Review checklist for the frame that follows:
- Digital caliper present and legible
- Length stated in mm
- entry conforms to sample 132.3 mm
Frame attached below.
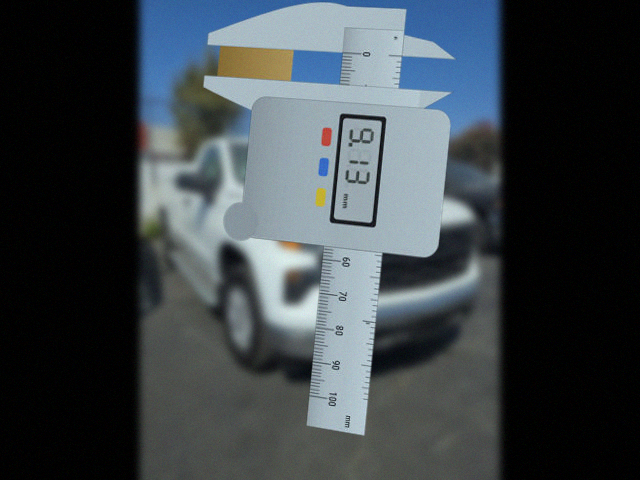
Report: 9.13 mm
